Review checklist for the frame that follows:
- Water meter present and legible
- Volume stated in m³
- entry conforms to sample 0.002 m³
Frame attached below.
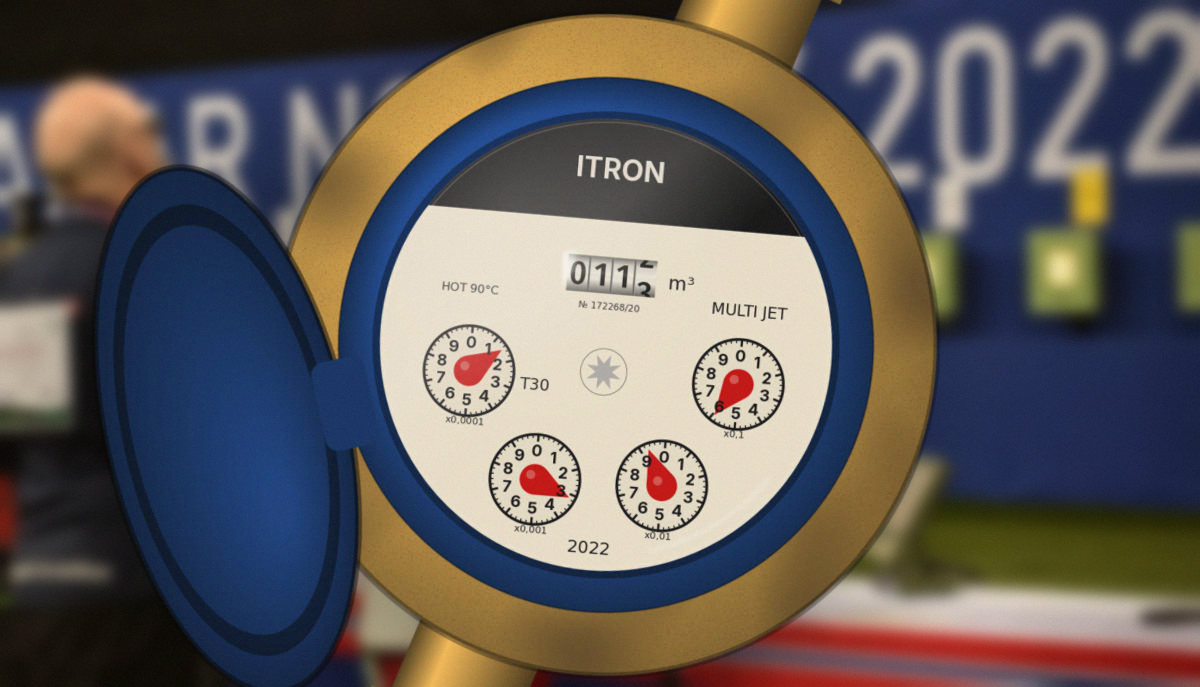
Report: 112.5931 m³
